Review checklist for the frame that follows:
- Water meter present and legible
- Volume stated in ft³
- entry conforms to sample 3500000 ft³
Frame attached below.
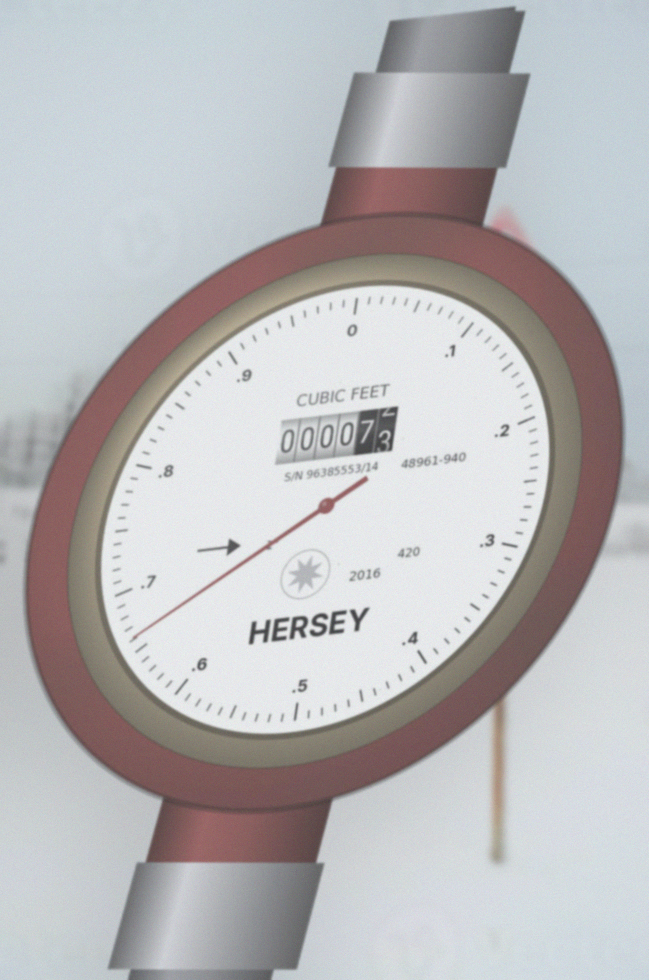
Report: 72.66 ft³
